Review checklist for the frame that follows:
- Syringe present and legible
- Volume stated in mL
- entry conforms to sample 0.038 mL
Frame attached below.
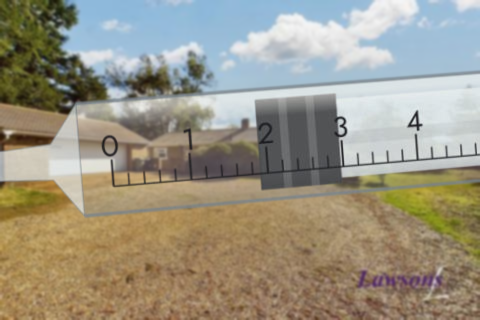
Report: 1.9 mL
